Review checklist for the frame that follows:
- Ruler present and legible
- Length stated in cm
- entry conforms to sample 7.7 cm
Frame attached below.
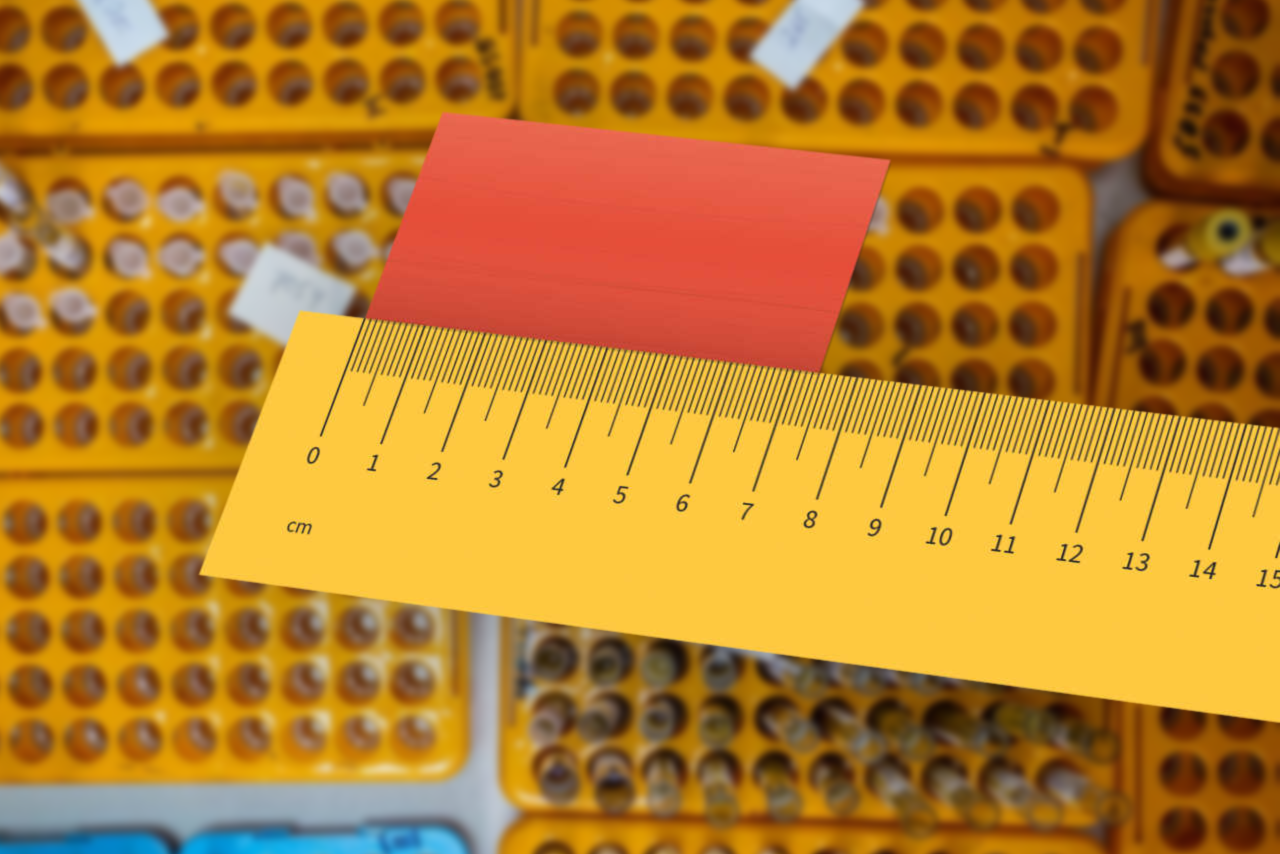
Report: 7.4 cm
